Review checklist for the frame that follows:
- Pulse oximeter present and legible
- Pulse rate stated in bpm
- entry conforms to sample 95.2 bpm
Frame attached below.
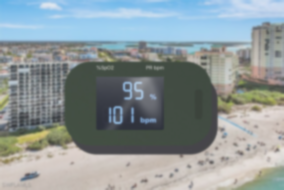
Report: 101 bpm
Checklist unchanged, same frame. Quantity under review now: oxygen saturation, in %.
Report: 95 %
